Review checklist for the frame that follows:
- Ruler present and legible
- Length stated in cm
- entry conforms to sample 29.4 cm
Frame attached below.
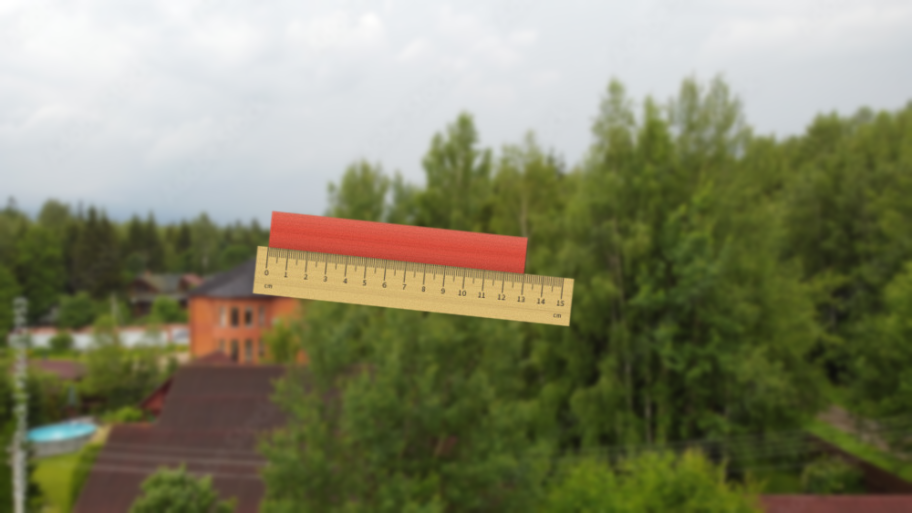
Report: 13 cm
